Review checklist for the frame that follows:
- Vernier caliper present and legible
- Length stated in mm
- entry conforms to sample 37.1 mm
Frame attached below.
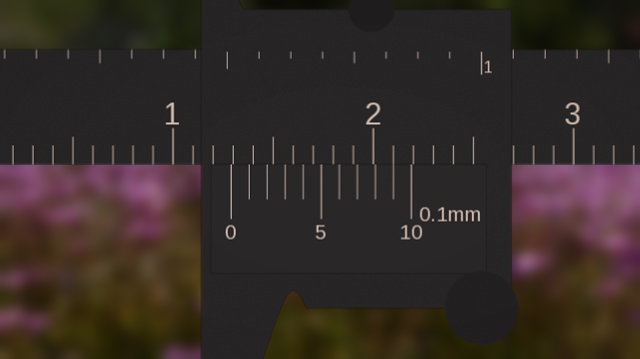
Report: 12.9 mm
